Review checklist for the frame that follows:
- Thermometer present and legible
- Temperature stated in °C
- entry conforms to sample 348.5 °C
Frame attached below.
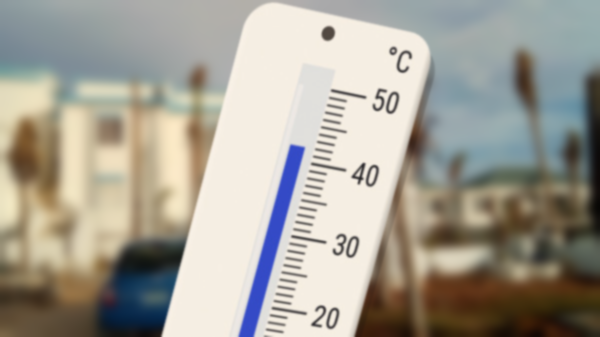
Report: 42 °C
